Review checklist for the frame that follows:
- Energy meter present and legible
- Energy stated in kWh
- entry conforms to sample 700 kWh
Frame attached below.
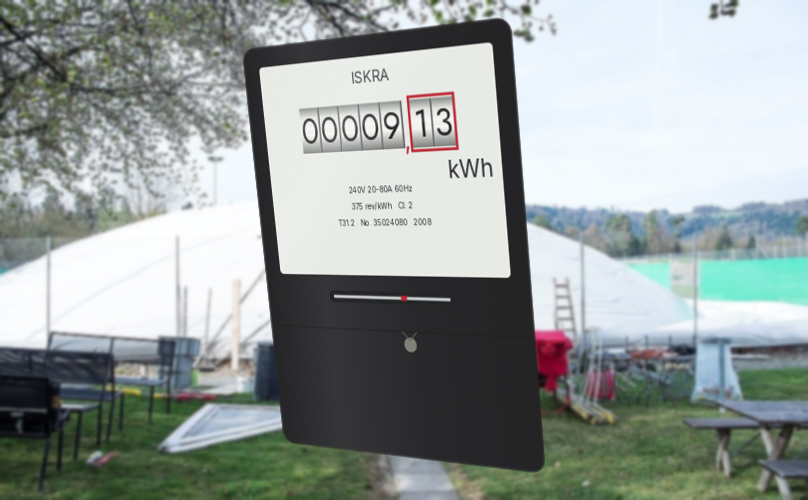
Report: 9.13 kWh
